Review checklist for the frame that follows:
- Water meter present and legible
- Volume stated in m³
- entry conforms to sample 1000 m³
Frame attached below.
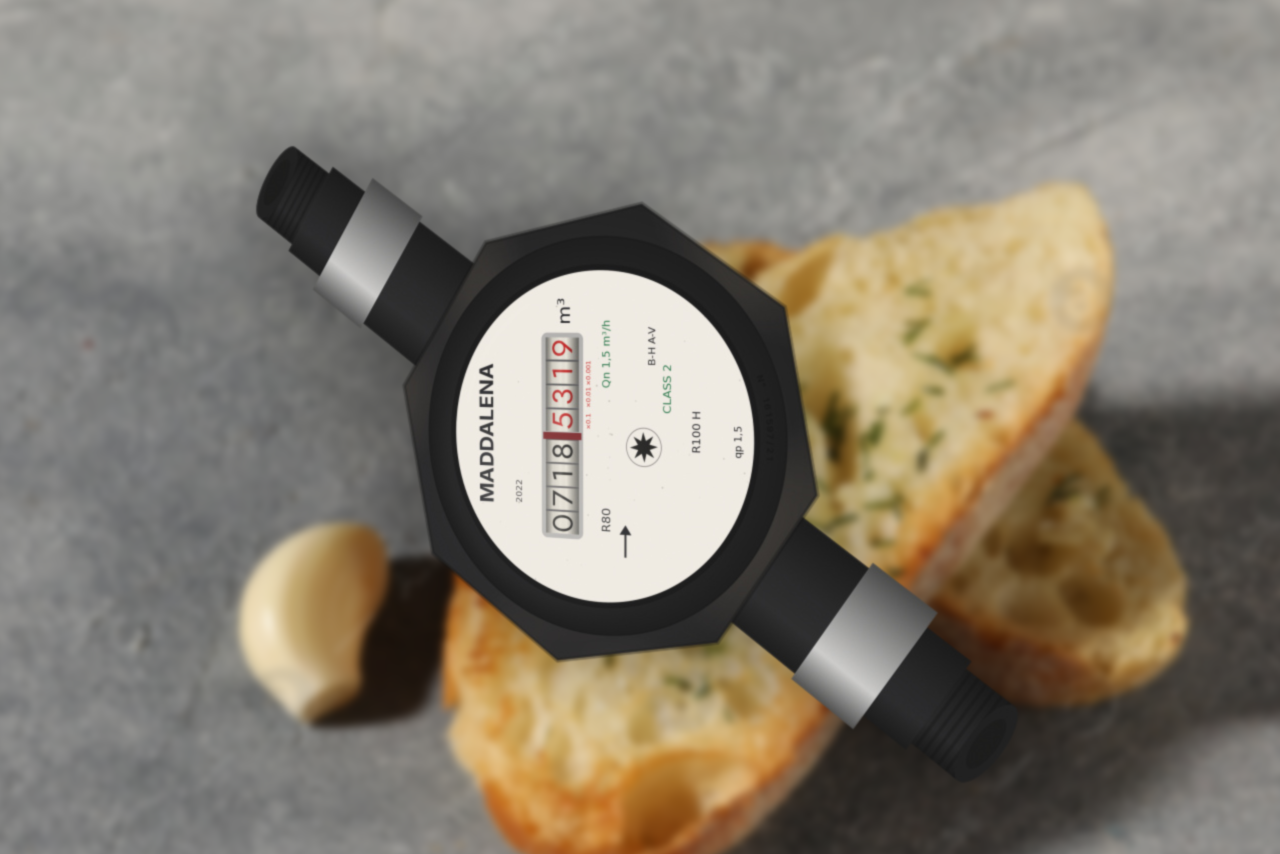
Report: 718.5319 m³
